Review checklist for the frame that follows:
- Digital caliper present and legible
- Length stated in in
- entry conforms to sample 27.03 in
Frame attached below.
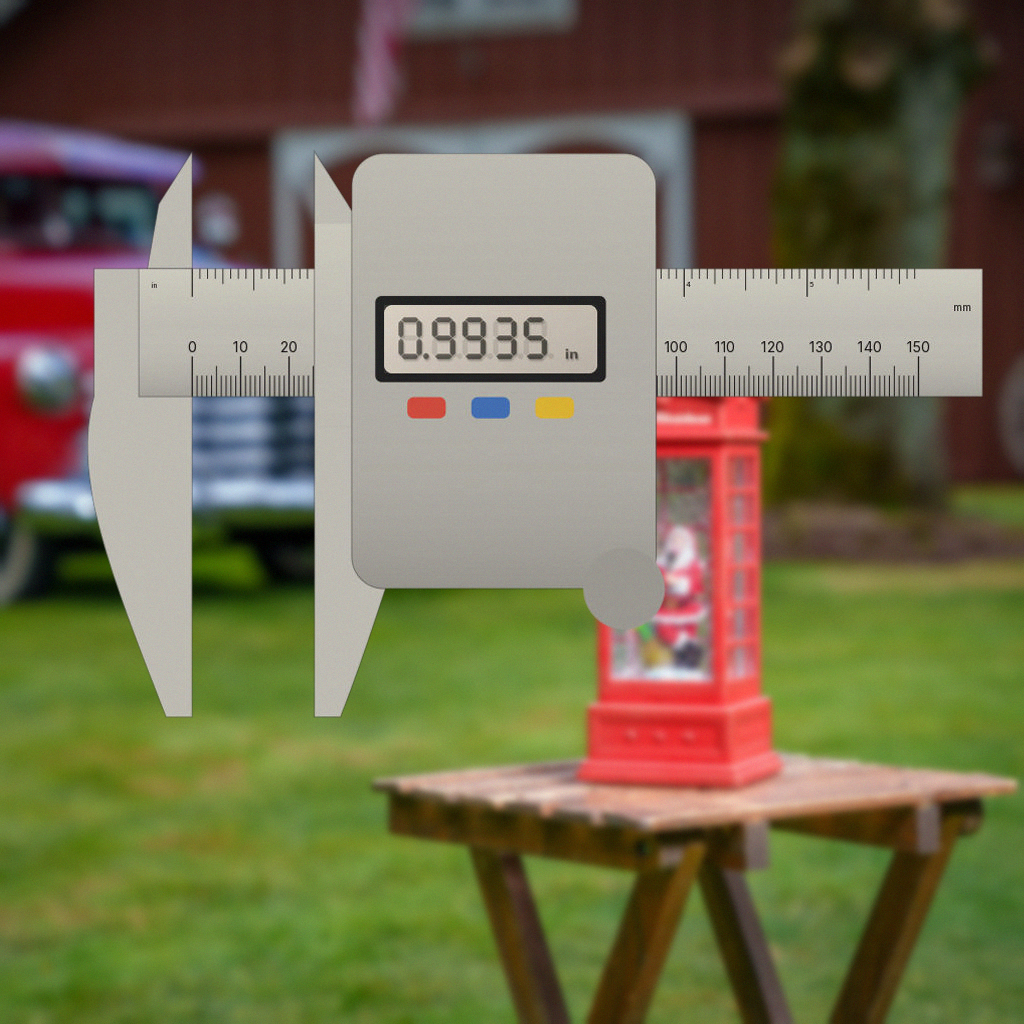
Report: 0.9935 in
